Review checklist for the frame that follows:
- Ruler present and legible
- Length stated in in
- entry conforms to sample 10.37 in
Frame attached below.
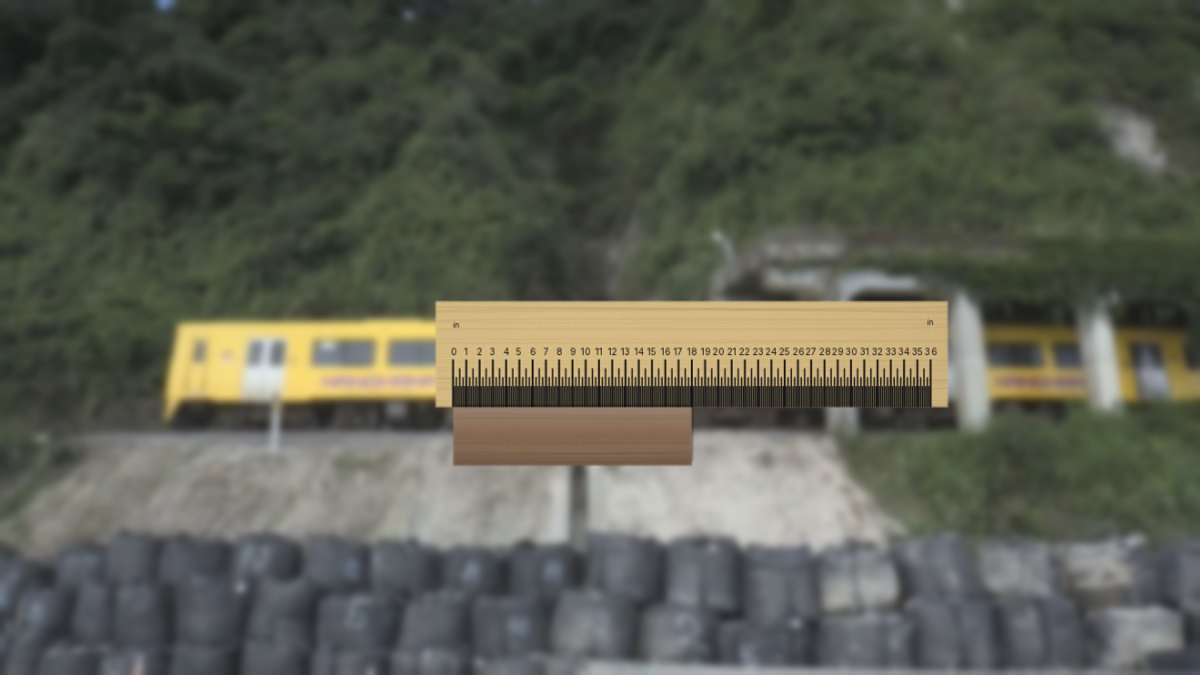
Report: 18 in
